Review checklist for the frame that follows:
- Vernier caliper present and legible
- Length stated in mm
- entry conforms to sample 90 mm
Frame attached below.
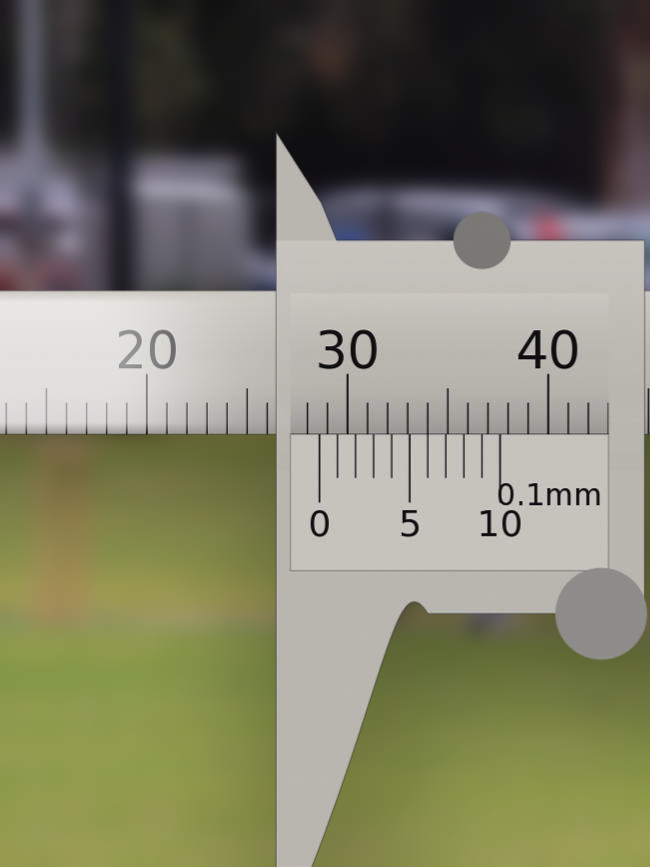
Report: 28.6 mm
